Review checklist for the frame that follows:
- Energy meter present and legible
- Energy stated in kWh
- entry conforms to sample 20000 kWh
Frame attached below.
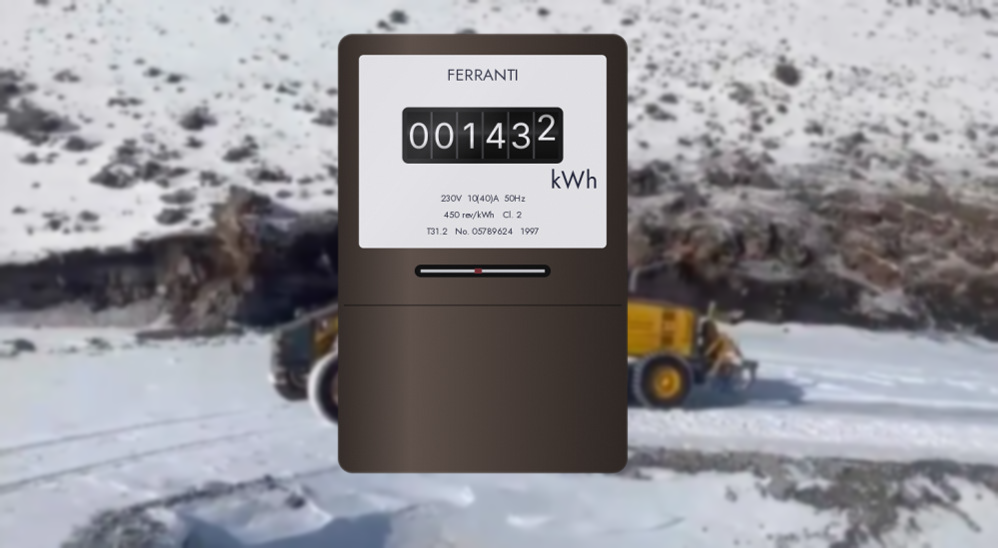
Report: 1432 kWh
